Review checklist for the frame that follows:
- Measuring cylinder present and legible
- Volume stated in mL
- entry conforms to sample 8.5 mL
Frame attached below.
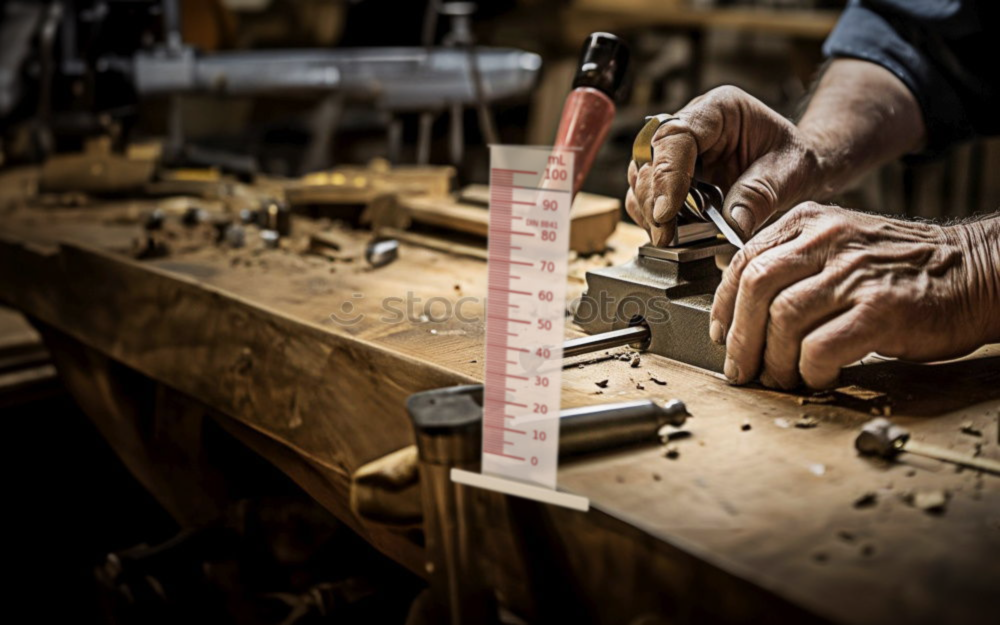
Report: 95 mL
